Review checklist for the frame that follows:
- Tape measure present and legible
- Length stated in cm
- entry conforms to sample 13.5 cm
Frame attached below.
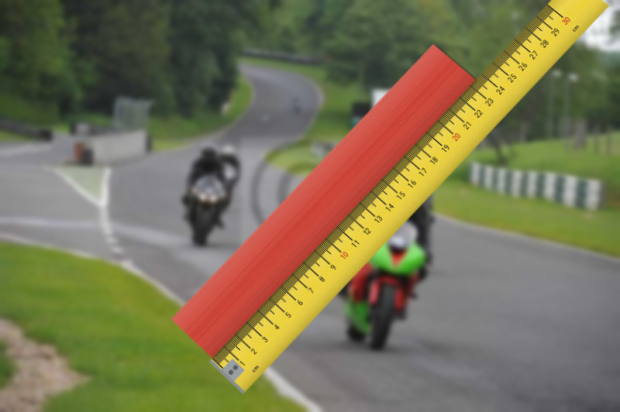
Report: 23.5 cm
